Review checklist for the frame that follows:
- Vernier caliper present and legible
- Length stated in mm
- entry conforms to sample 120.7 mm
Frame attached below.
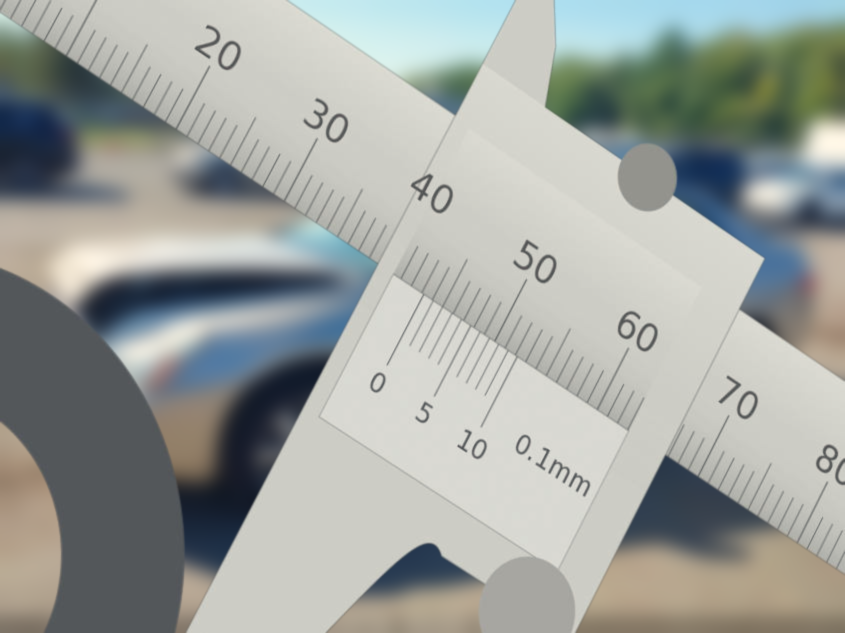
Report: 43.2 mm
